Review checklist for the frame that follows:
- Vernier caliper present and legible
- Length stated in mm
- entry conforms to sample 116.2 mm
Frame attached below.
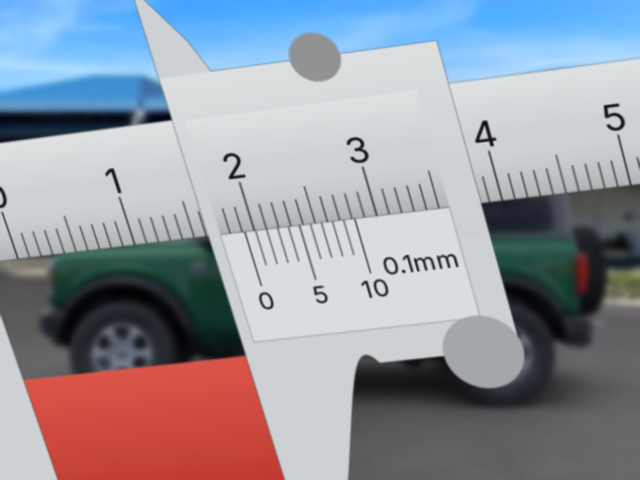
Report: 19.2 mm
